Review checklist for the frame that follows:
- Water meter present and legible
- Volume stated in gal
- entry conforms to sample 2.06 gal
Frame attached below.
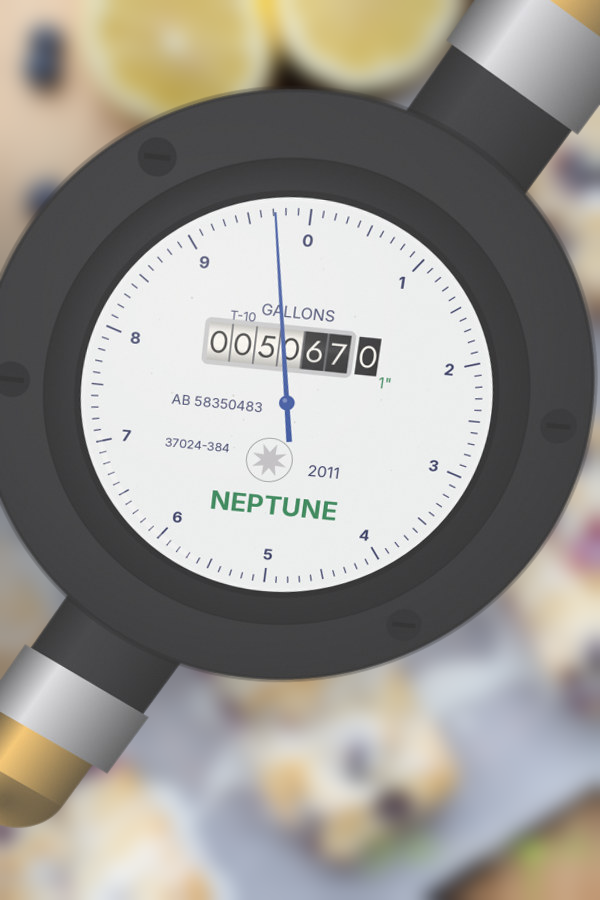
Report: 50669.7 gal
